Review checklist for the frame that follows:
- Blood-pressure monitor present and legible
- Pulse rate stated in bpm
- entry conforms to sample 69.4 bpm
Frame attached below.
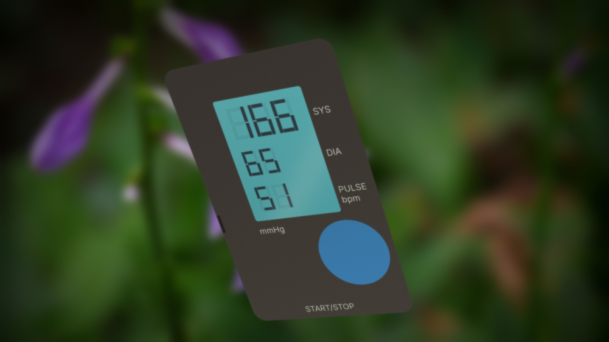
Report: 51 bpm
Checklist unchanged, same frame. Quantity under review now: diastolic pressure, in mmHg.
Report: 65 mmHg
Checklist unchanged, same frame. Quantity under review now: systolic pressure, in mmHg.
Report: 166 mmHg
